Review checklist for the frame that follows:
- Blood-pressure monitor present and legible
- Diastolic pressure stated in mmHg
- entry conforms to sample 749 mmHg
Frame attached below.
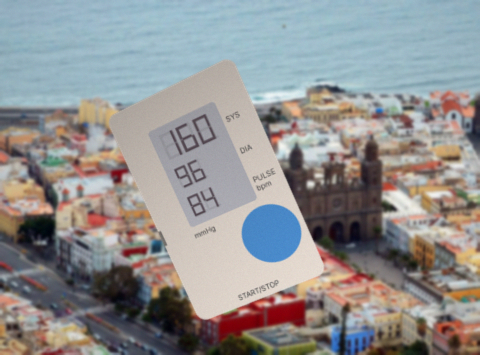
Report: 96 mmHg
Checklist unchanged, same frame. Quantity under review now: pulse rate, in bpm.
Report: 84 bpm
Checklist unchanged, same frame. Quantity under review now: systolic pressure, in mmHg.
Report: 160 mmHg
